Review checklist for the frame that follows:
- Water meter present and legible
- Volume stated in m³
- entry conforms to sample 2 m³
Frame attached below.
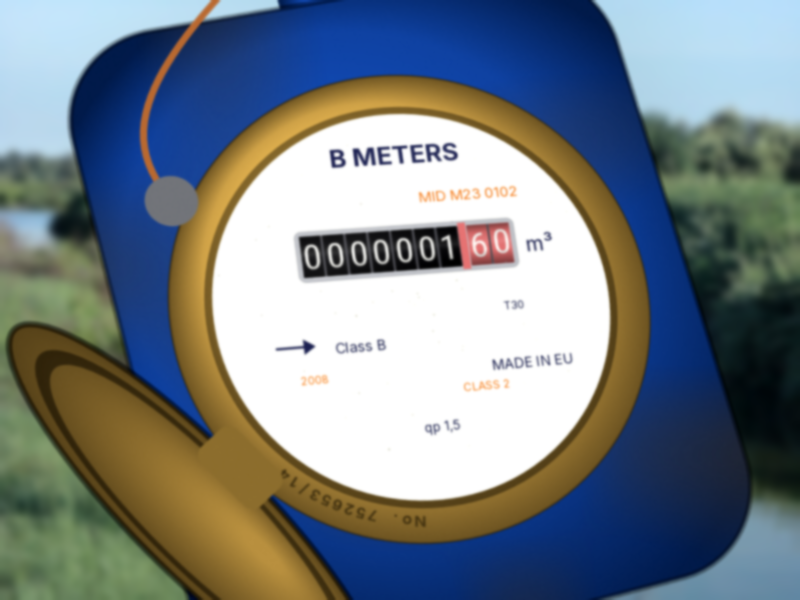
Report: 1.60 m³
